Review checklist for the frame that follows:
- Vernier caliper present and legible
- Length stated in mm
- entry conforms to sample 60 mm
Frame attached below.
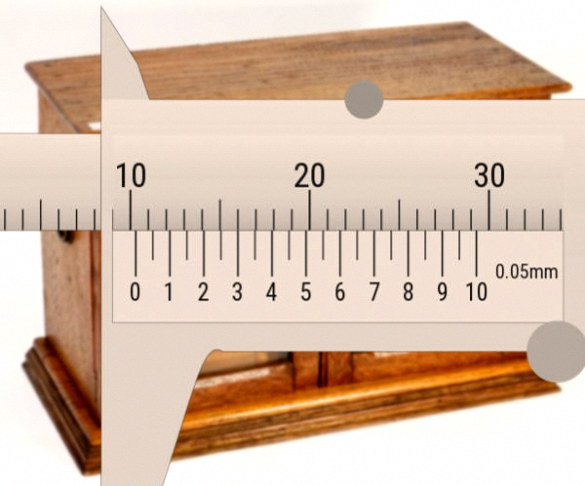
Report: 10.3 mm
